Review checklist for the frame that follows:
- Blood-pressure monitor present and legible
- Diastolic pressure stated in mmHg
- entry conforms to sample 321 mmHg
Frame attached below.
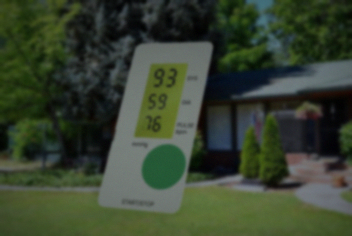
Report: 59 mmHg
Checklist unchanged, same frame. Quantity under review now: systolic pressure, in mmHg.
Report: 93 mmHg
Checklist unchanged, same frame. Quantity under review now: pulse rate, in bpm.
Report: 76 bpm
